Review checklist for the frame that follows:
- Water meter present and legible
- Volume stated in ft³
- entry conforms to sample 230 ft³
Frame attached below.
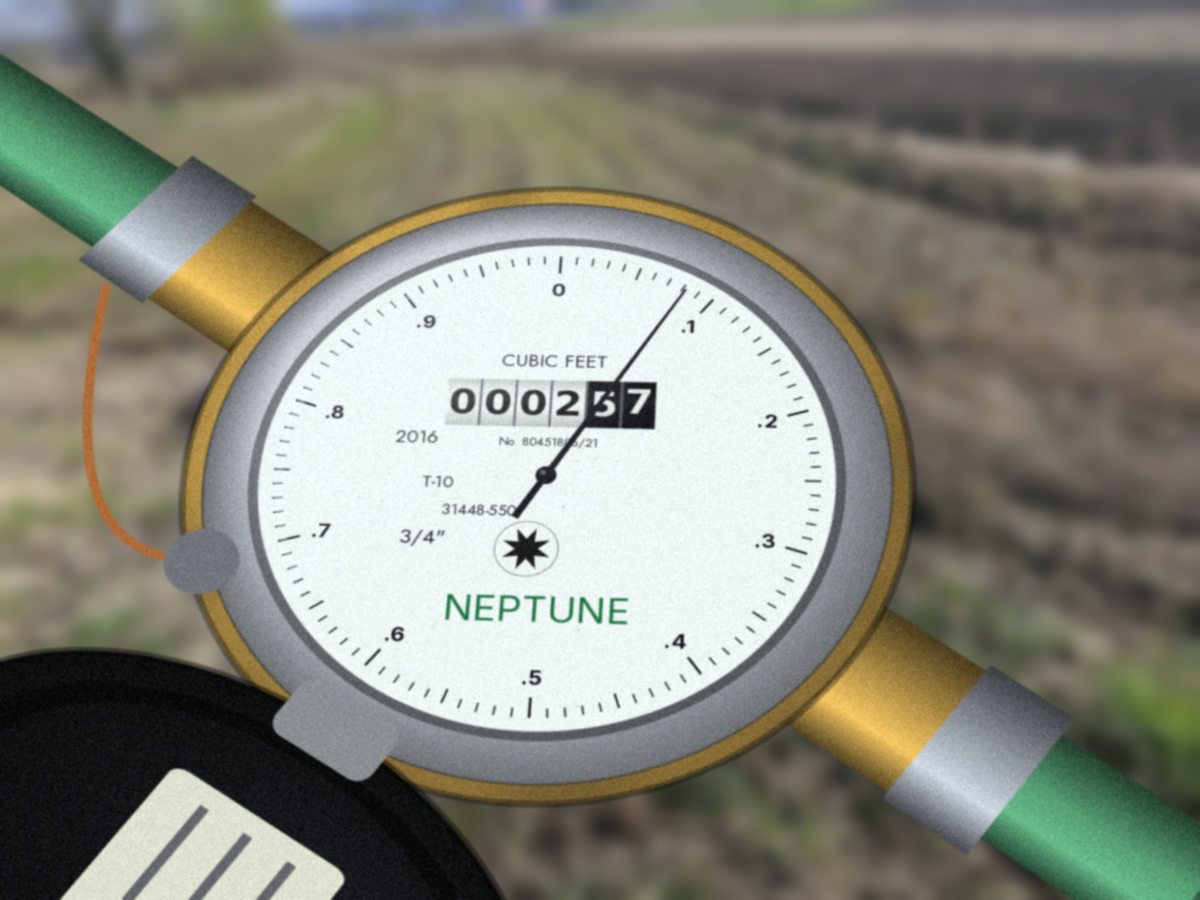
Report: 257.08 ft³
